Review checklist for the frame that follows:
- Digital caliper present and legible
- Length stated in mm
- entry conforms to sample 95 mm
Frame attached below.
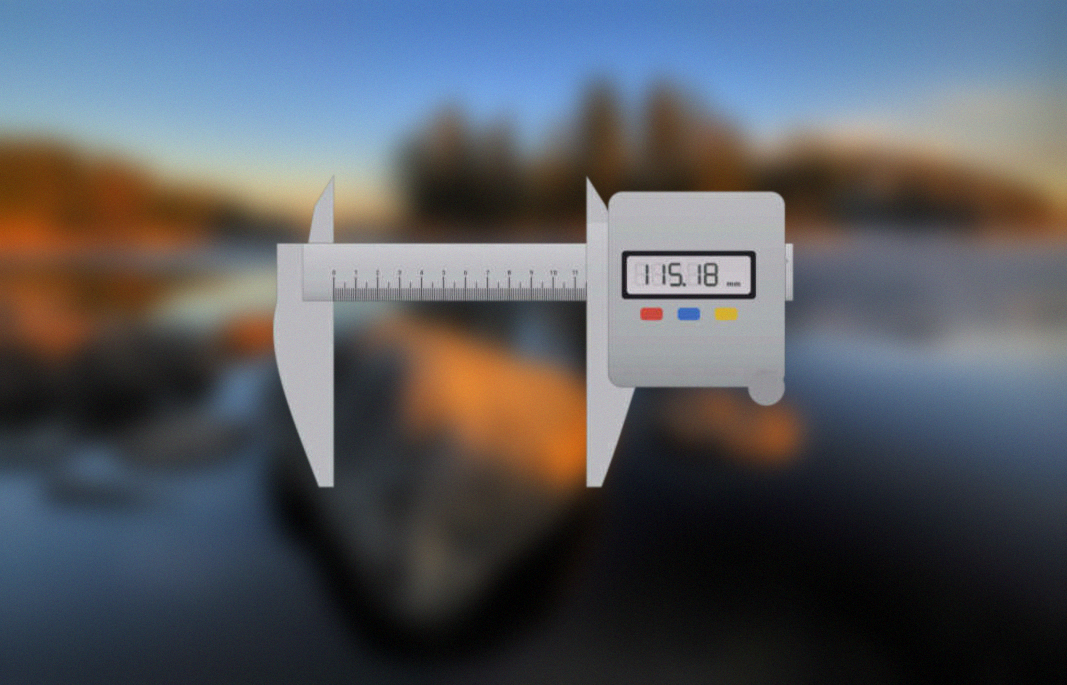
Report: 115.18 mm
